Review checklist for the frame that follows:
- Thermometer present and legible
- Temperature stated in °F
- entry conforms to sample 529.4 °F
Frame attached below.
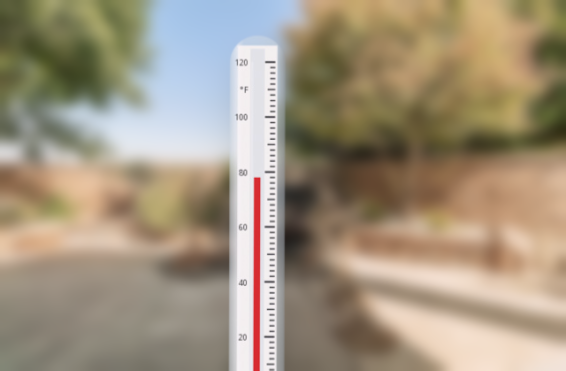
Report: 78 °F
